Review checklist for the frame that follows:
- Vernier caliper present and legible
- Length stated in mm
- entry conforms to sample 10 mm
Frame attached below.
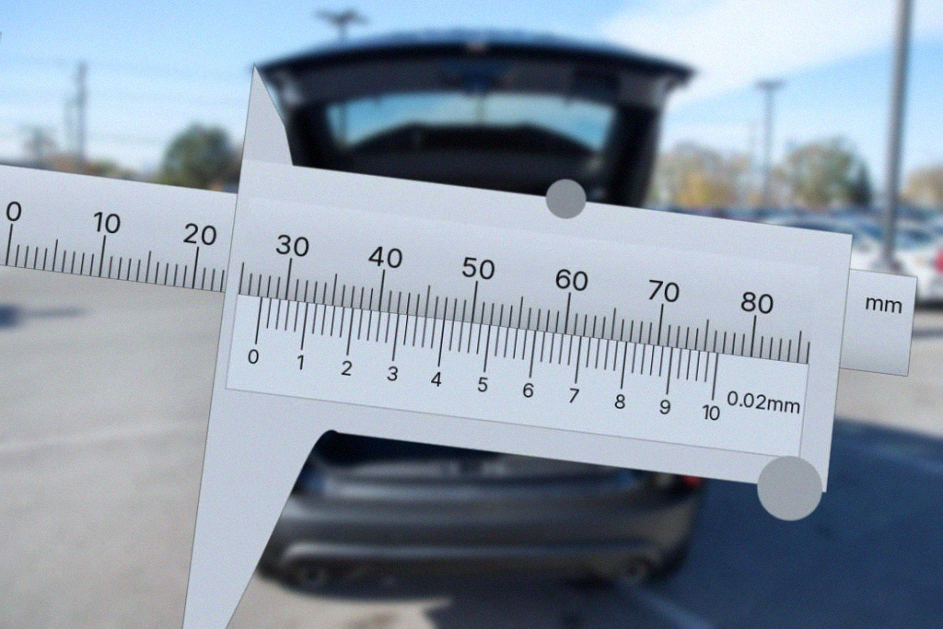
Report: 27.4 mm
